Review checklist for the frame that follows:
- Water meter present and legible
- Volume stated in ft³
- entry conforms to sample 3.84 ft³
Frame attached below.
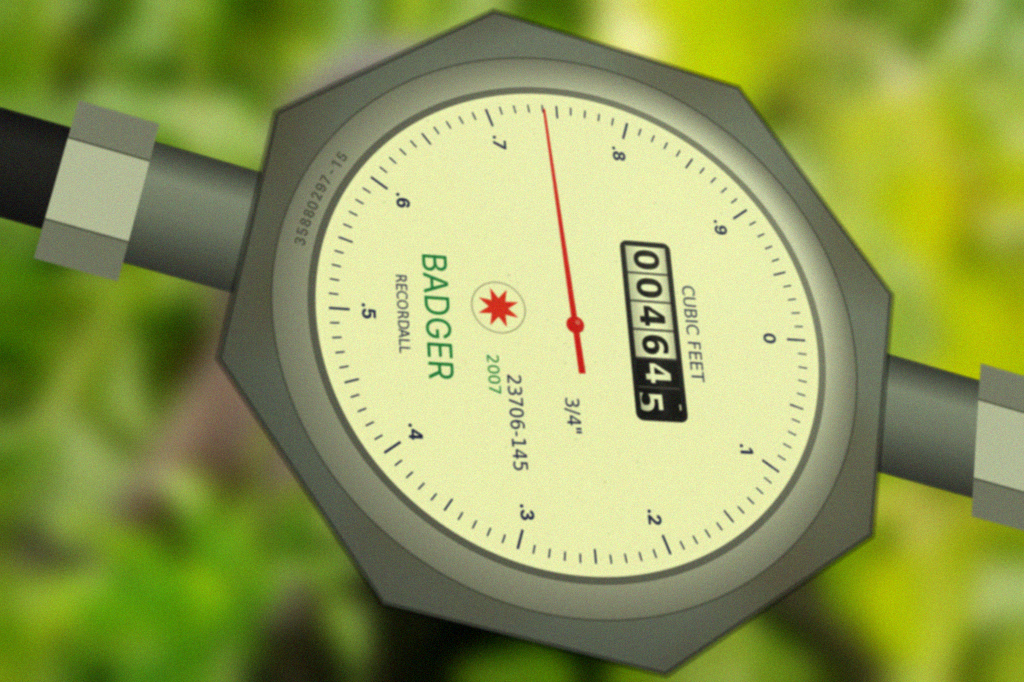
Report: 4644.74 ft³
